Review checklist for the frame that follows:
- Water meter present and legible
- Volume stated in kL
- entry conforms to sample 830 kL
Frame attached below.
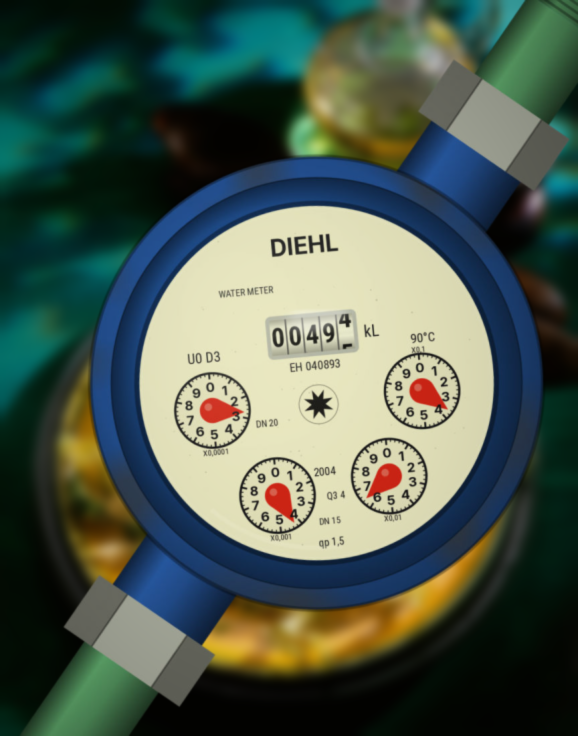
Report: 494.3642 kL
